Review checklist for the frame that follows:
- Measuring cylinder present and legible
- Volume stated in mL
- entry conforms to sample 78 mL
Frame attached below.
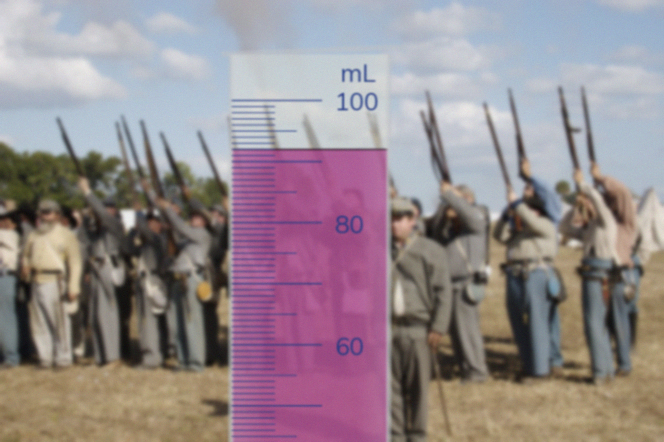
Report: 92 mL
